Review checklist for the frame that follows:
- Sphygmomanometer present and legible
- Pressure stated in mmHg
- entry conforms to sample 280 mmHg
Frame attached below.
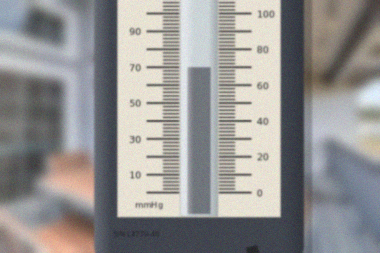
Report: 70 mmHg
